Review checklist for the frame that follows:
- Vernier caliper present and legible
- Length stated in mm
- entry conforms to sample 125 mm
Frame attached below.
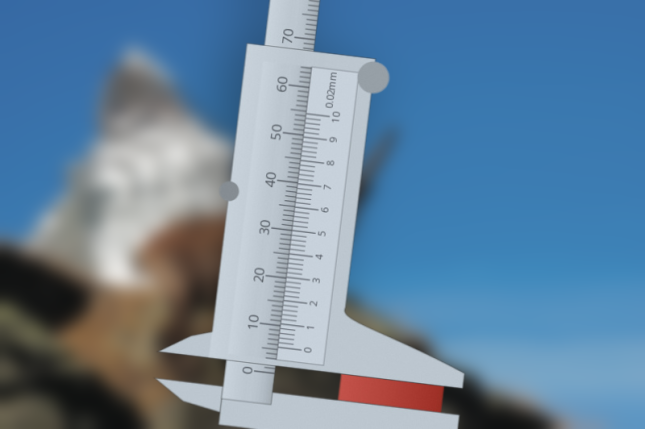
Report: 5.5 mm
